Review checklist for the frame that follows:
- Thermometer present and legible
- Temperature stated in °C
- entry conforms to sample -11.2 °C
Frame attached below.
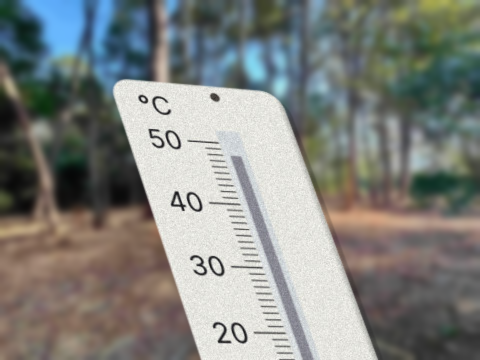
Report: 48 °C
